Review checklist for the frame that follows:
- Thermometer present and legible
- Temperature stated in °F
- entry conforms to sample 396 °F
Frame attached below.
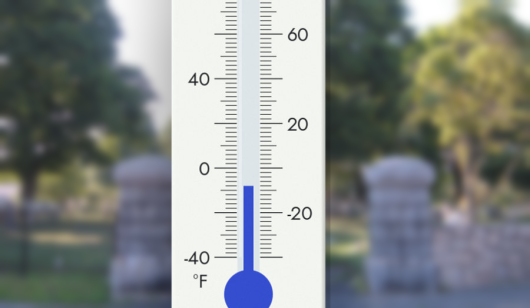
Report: -8 °F
